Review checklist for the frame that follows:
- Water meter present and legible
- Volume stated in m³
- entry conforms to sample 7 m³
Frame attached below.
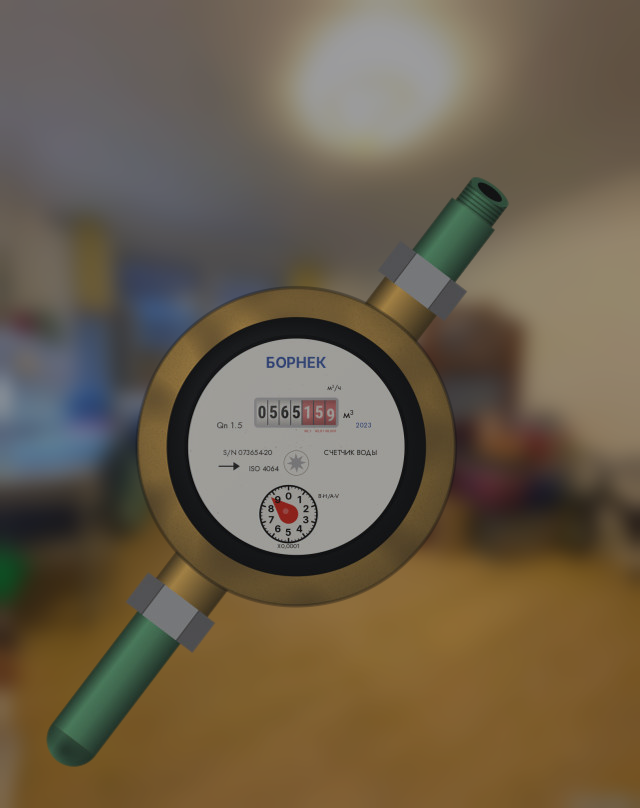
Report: 565.1588 m³
